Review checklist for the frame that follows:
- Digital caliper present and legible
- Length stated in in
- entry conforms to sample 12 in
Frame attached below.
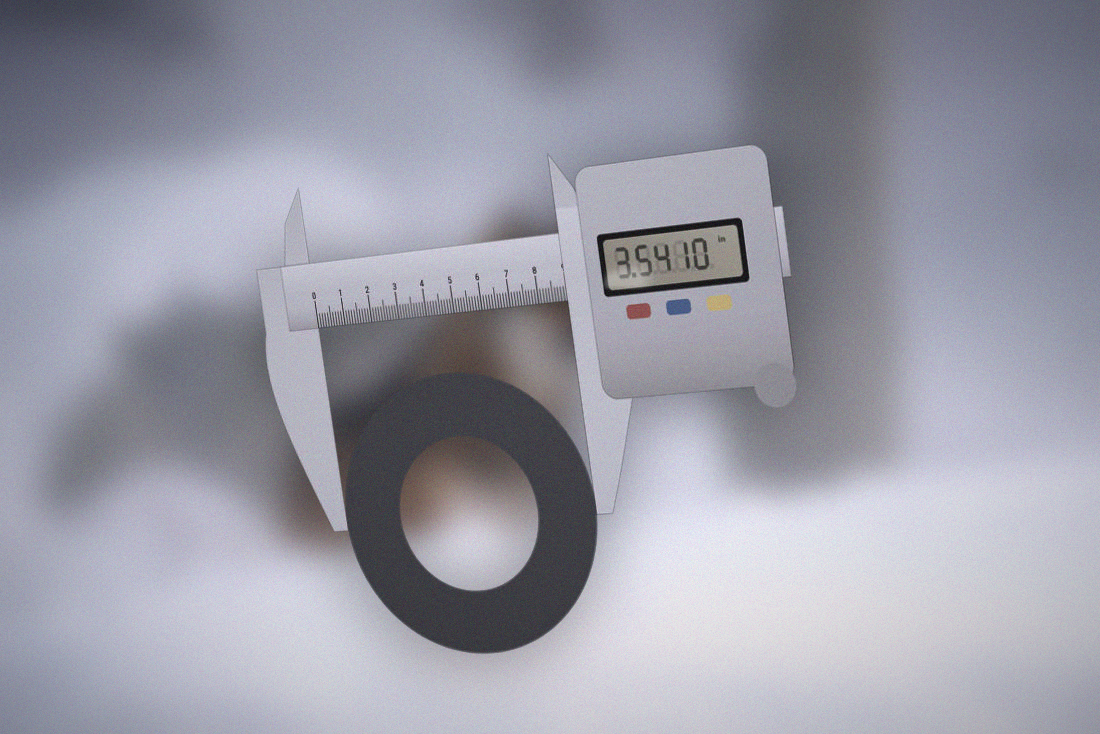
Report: 3.5410 in
